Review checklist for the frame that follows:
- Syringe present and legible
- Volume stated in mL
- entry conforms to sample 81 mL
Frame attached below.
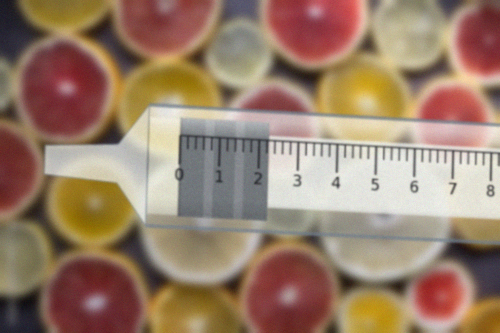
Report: 0 mL
